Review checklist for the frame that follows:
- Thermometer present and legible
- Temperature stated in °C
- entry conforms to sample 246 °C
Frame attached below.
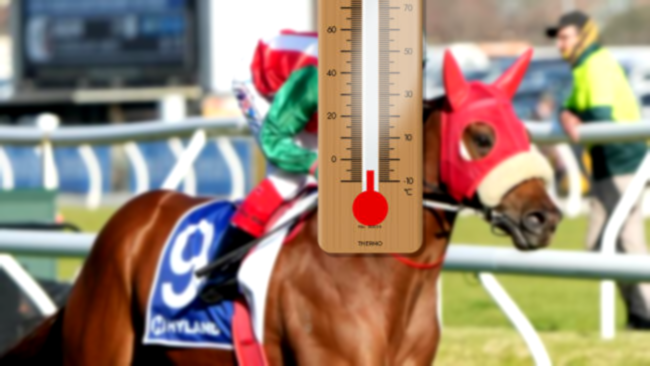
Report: -5 °C
